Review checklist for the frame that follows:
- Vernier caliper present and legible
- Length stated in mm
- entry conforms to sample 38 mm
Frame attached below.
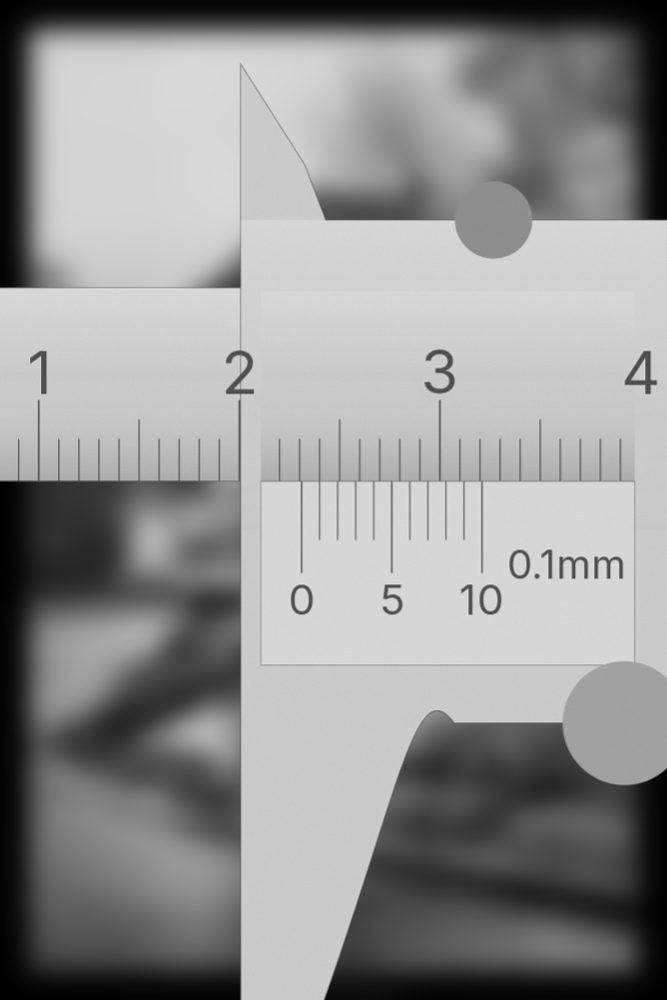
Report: 23.1 mm
